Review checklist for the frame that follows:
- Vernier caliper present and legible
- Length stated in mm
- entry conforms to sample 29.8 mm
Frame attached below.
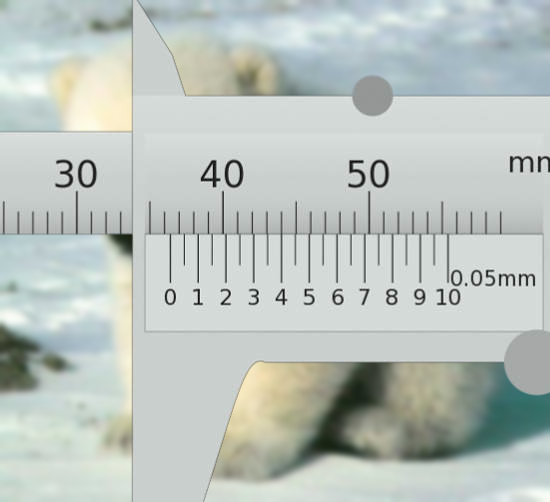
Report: 36.4 mm
